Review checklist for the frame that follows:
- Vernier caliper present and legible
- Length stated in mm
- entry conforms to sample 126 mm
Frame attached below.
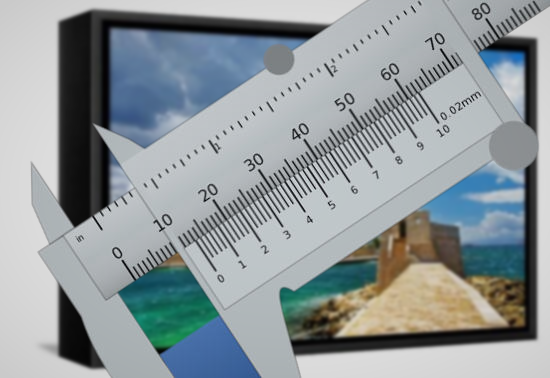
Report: 13.2 mm
